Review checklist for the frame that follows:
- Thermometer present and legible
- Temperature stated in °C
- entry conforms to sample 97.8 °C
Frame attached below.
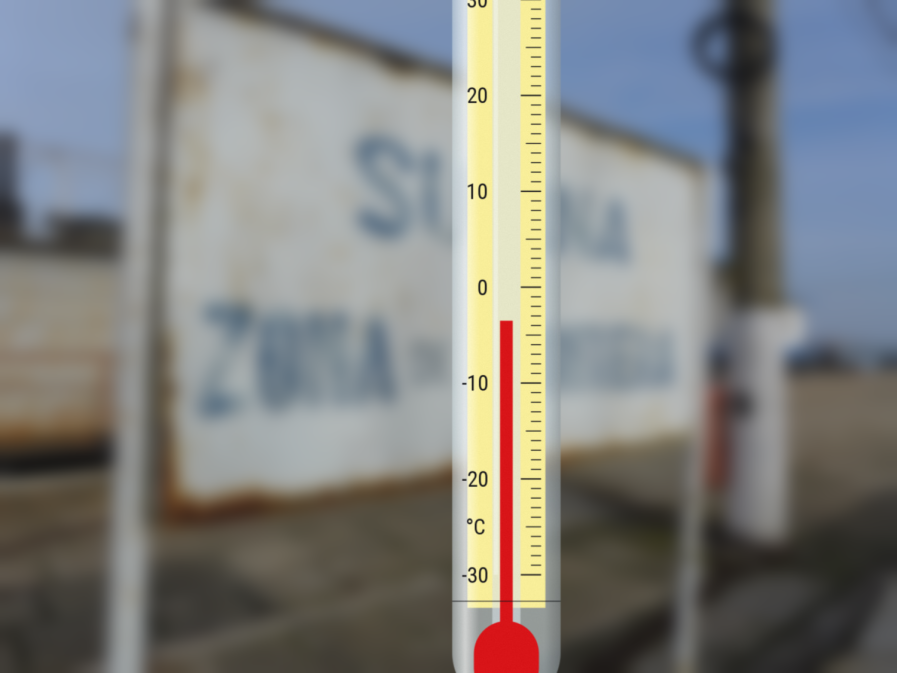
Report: -3.5 °C
